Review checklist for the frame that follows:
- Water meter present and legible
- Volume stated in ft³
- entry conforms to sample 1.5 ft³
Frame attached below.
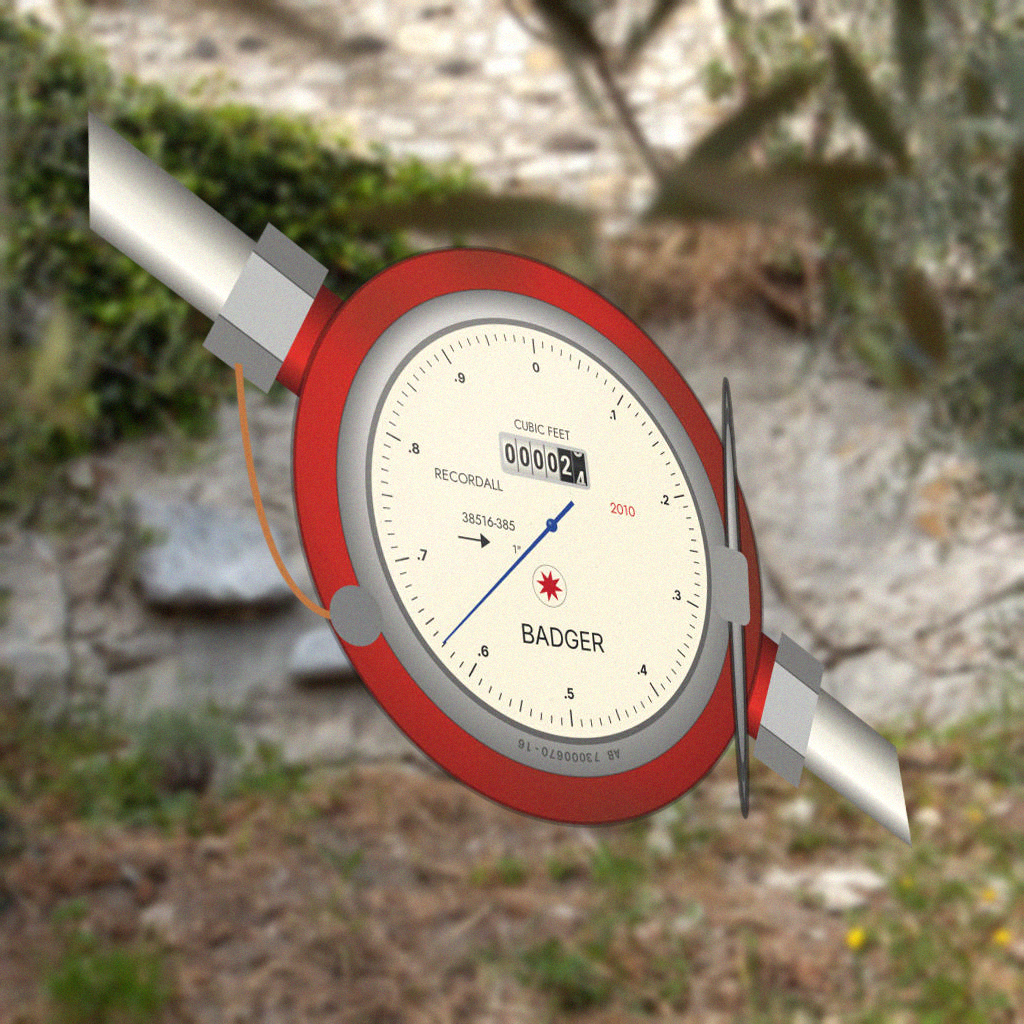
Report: 23.63 ft³
